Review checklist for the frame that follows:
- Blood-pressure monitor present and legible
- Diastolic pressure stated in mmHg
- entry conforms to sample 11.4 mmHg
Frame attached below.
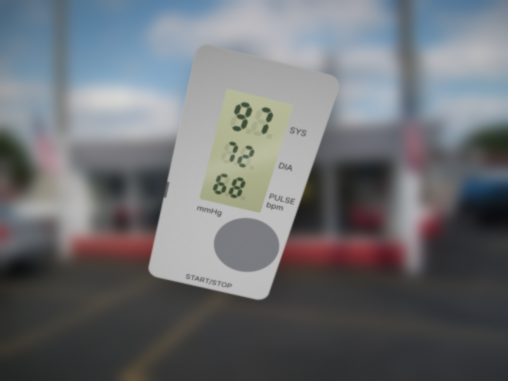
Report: 72 mmHg
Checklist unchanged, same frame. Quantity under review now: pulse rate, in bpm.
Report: 68 bpm
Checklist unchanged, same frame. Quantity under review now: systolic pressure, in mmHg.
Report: 97 mmHg
